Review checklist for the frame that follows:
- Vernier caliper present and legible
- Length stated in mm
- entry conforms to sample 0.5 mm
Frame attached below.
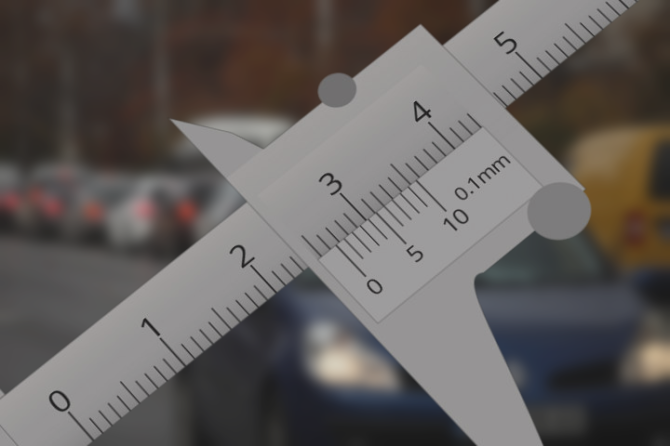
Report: 26.6 mm
